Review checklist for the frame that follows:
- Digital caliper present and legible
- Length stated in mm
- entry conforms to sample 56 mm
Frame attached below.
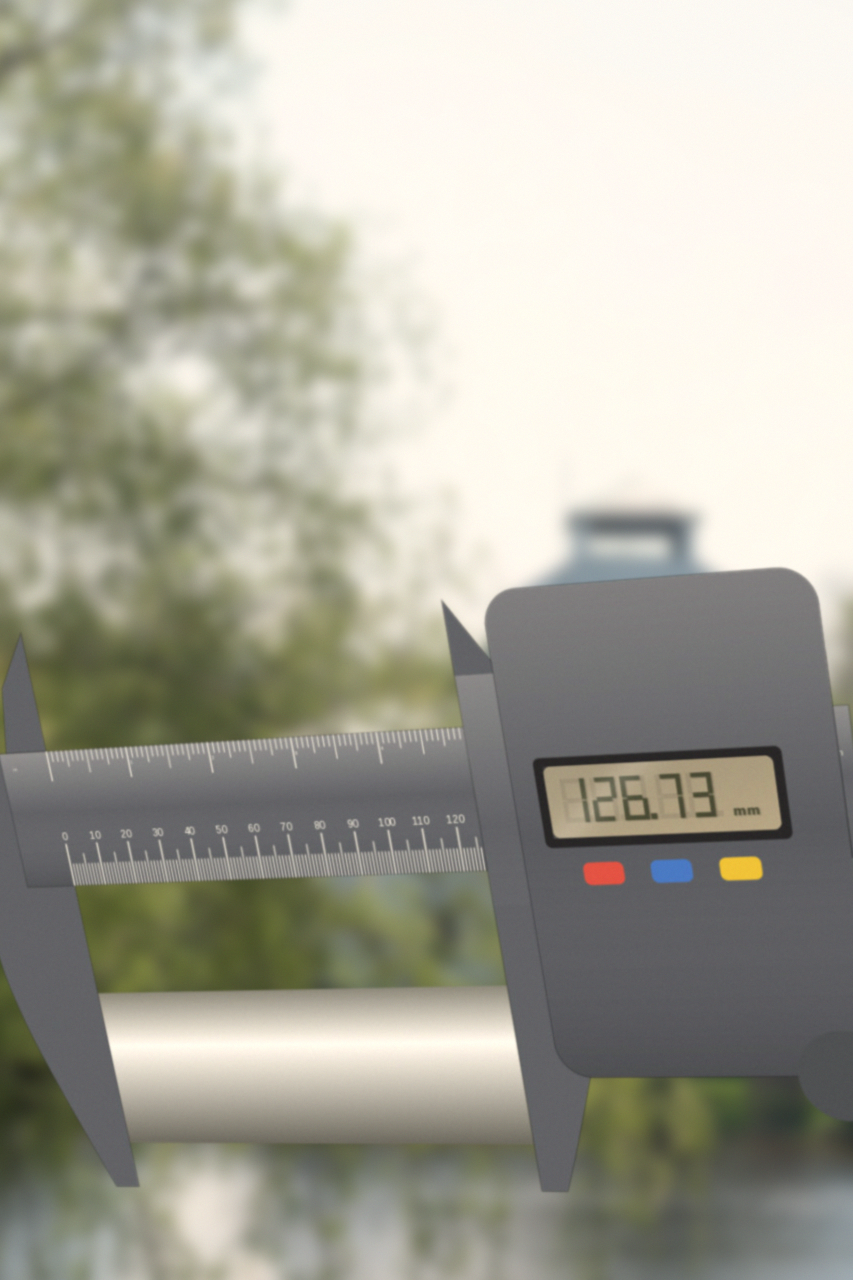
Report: 126.73 mm
